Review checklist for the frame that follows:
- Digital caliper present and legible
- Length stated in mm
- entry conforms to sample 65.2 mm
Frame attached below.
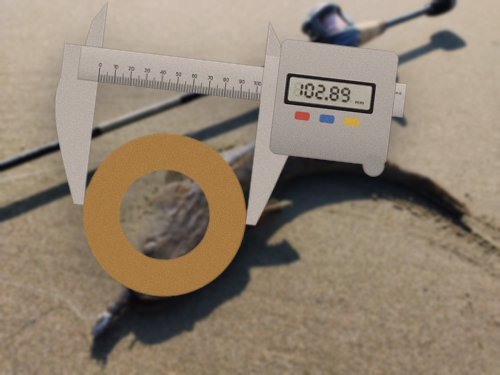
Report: 102.89 mm
